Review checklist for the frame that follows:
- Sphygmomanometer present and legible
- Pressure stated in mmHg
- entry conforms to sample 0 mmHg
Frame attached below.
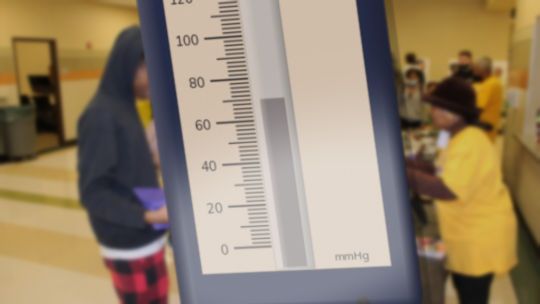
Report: 70 mmHg
